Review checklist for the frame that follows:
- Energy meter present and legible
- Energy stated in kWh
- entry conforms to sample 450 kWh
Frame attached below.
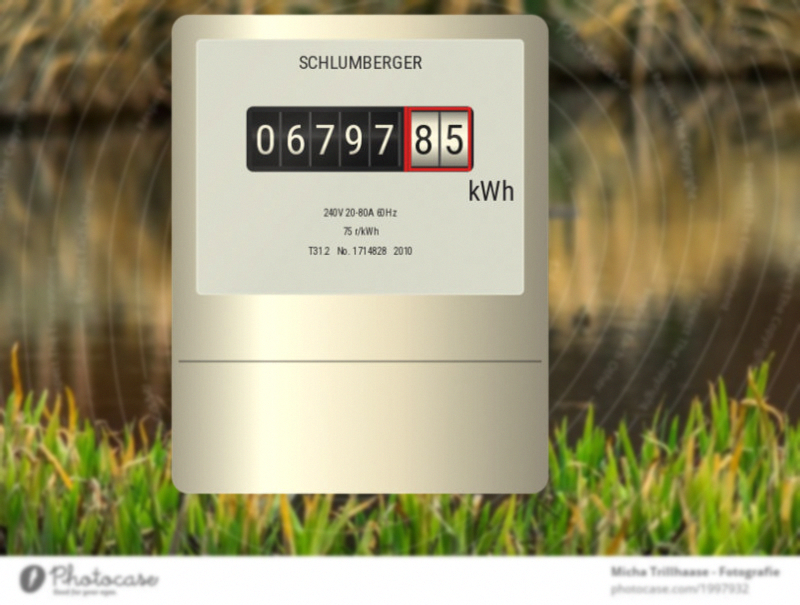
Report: 6797.85 kWh
